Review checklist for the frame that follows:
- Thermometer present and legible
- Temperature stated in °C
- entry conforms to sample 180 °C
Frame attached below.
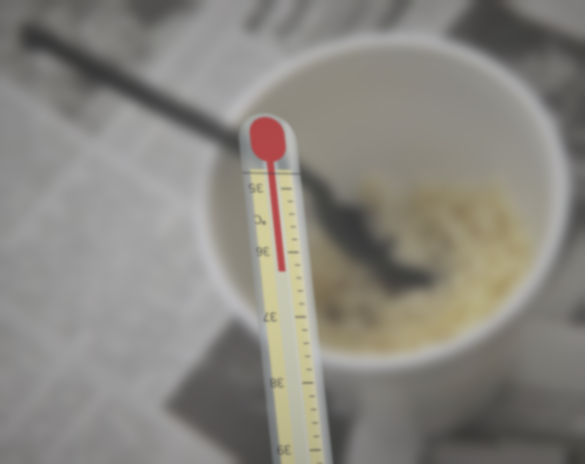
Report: 36.3 °C
